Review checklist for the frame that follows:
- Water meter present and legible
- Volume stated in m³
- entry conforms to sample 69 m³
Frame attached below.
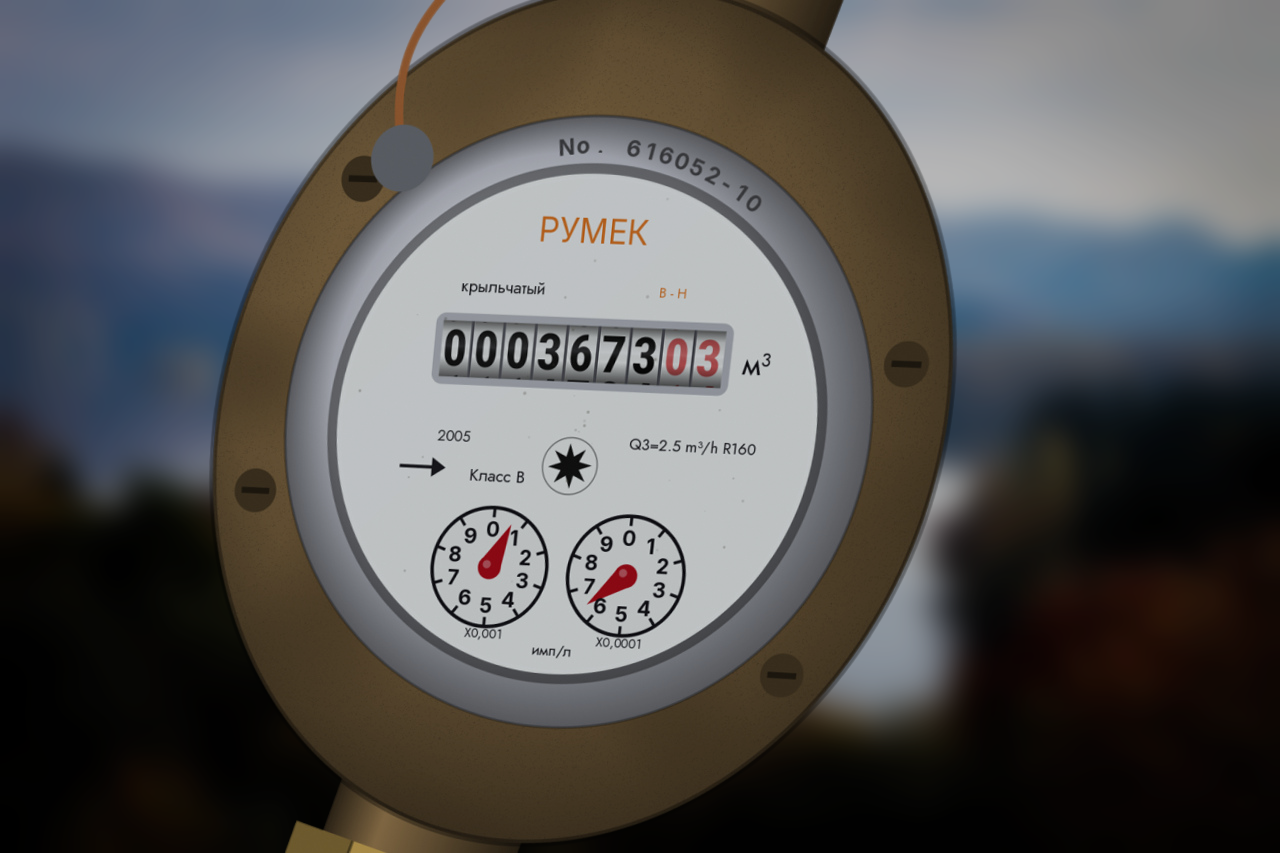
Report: 3673.0306 m³
